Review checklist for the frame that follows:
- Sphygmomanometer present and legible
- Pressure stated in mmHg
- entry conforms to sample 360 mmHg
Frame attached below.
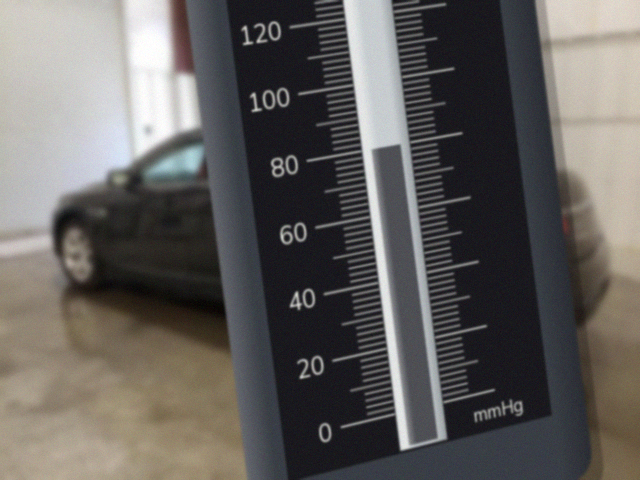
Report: 80 mmHg
